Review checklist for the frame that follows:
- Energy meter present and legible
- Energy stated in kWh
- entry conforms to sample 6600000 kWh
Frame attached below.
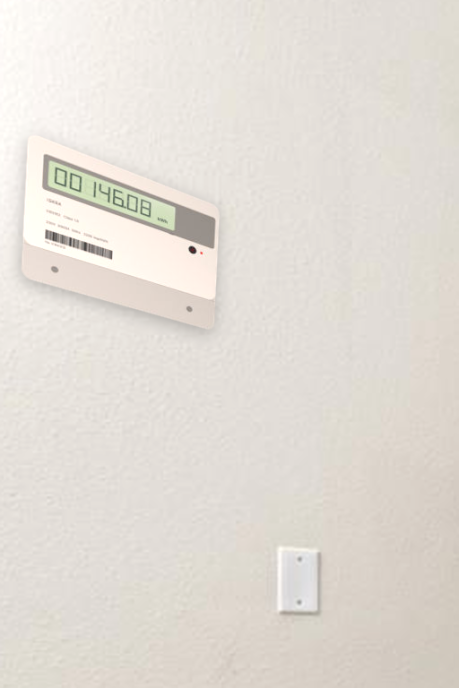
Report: 146.08 kWh
